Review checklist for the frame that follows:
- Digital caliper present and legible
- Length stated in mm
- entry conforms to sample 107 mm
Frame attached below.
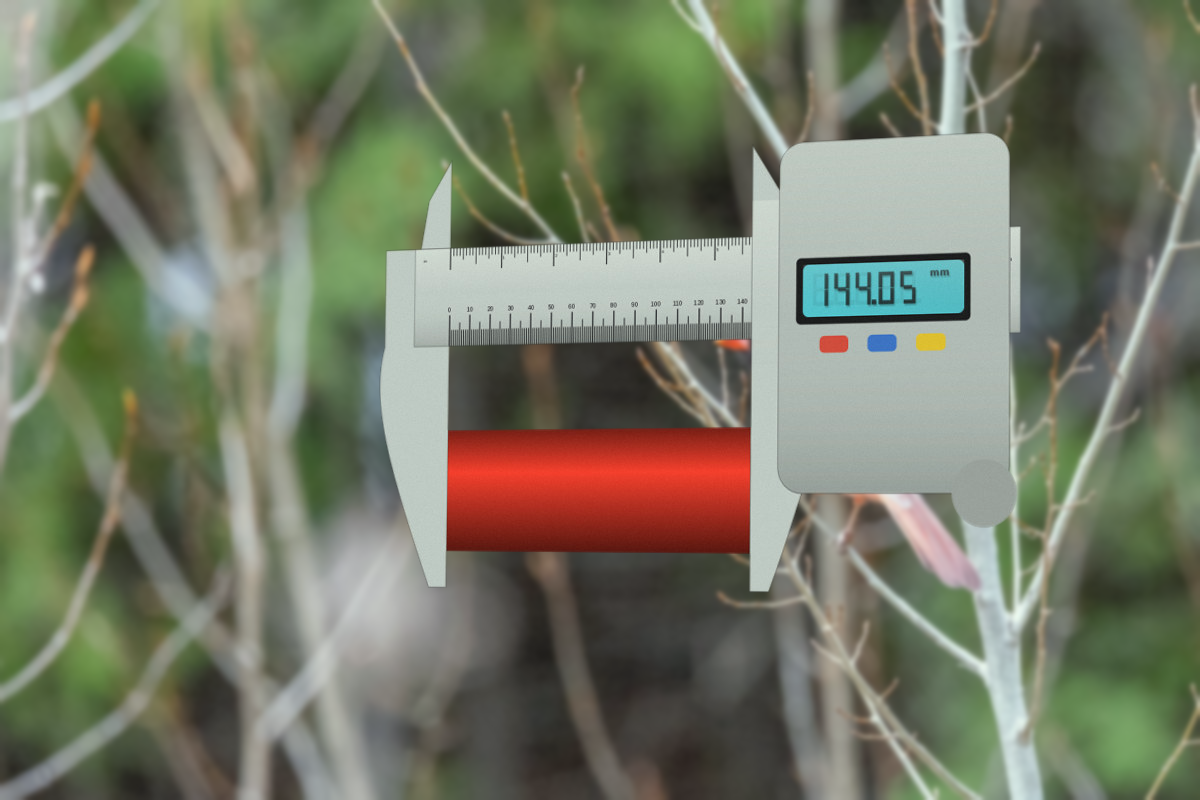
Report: 144.05 mm
